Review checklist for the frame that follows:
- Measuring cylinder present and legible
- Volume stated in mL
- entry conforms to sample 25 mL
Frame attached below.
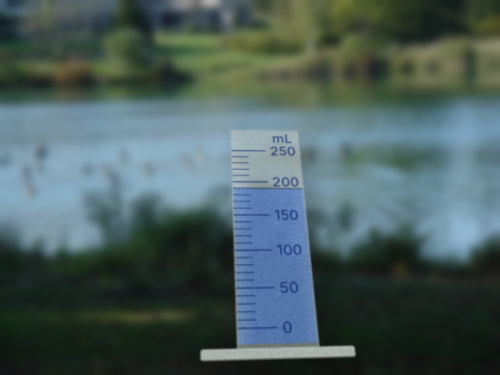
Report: 190 mL
